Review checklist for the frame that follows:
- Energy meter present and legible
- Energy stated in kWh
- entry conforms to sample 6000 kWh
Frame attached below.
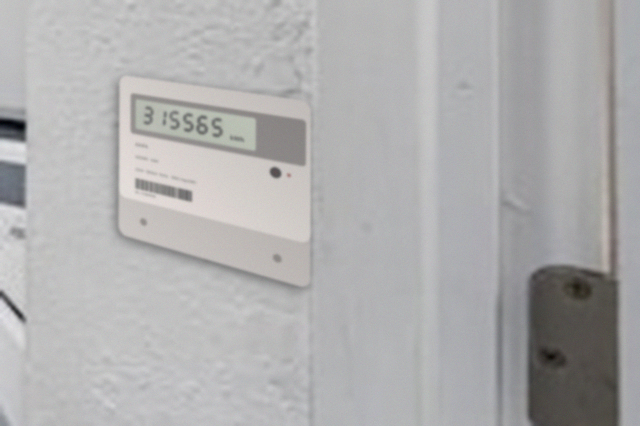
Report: 315565 kWh
